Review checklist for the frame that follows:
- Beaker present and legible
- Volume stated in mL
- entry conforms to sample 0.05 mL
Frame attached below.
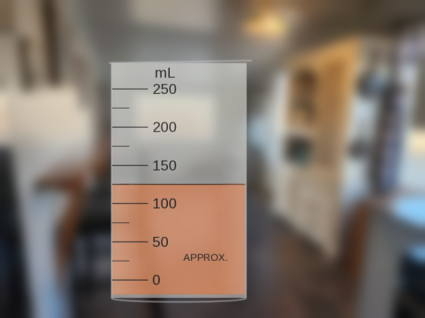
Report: 125 mL
